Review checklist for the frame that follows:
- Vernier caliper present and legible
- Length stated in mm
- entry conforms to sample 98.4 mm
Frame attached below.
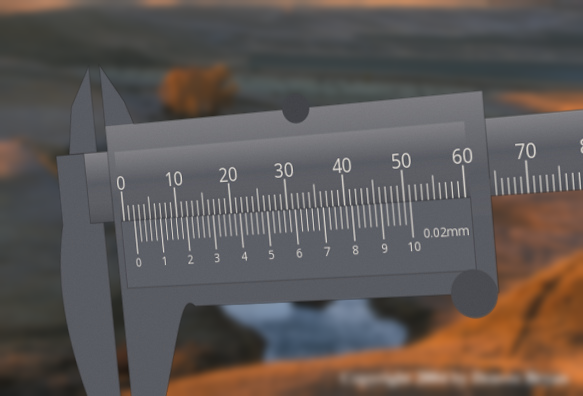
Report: 2.0 mm
